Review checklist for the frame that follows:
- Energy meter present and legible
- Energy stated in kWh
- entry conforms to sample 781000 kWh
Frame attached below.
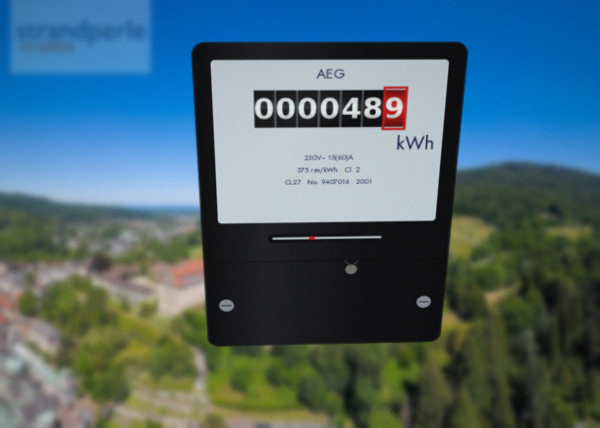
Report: 48.9 kWh
